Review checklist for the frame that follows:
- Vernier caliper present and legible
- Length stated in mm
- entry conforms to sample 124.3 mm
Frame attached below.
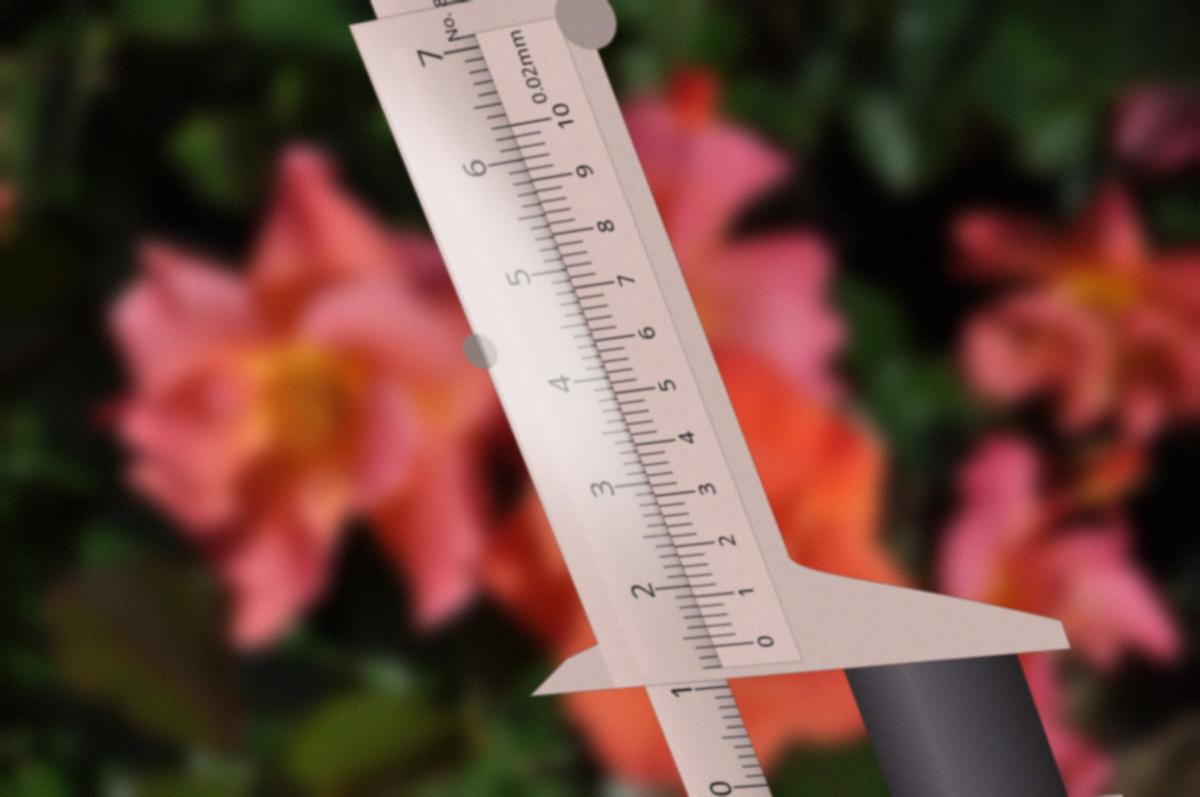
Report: 14.0 mm
